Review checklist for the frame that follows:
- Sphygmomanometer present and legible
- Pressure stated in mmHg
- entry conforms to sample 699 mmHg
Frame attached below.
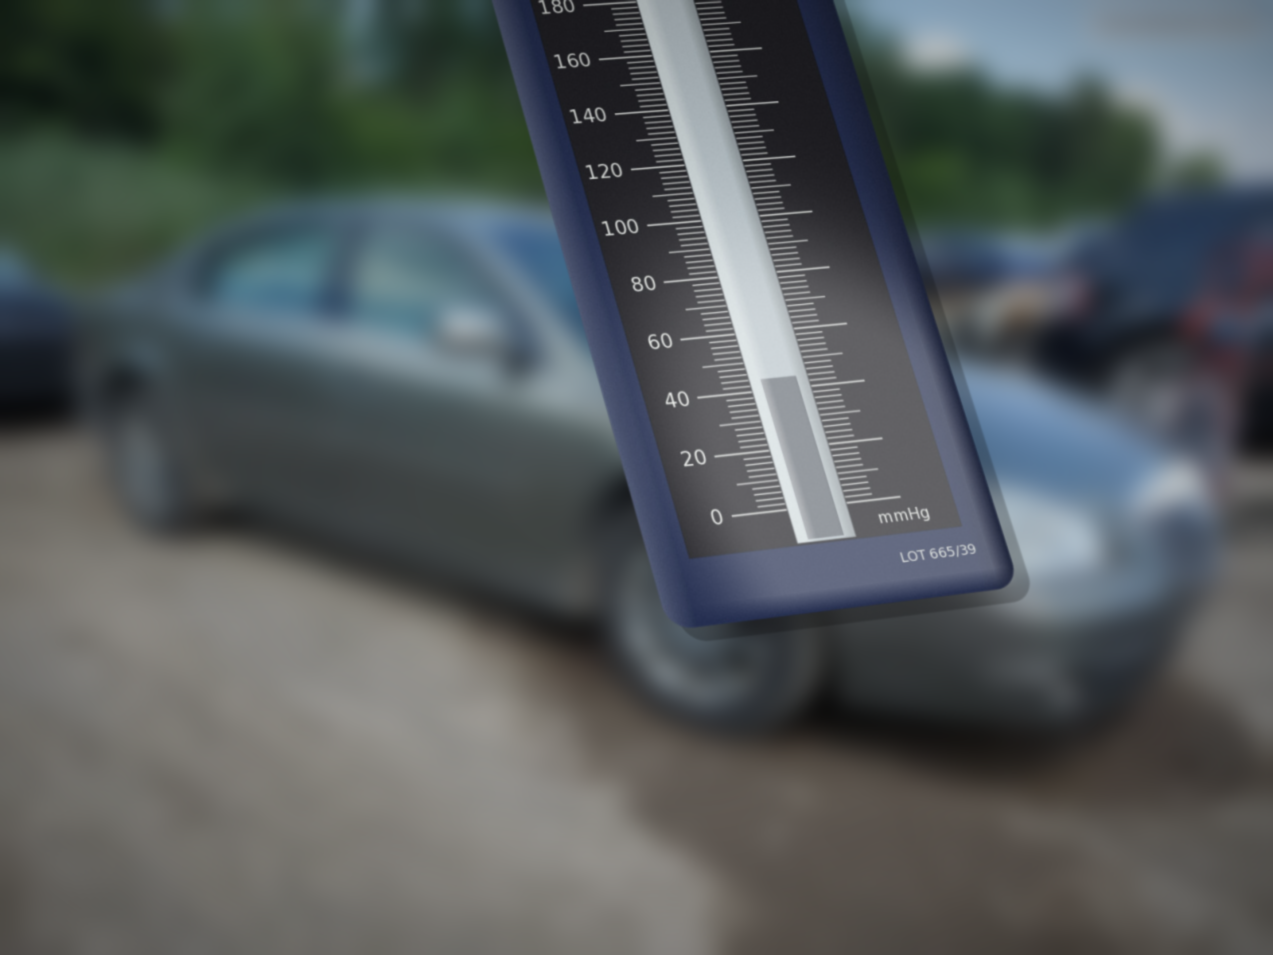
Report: 44 mmHg
